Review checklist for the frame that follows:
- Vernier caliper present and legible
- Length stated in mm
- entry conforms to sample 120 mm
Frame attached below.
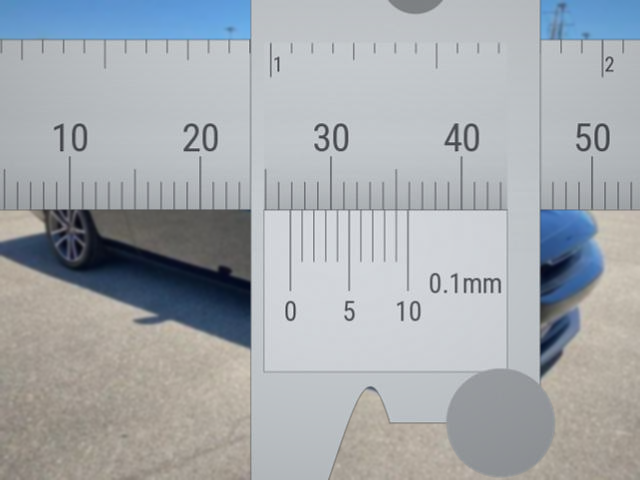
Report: 26.9 mm
